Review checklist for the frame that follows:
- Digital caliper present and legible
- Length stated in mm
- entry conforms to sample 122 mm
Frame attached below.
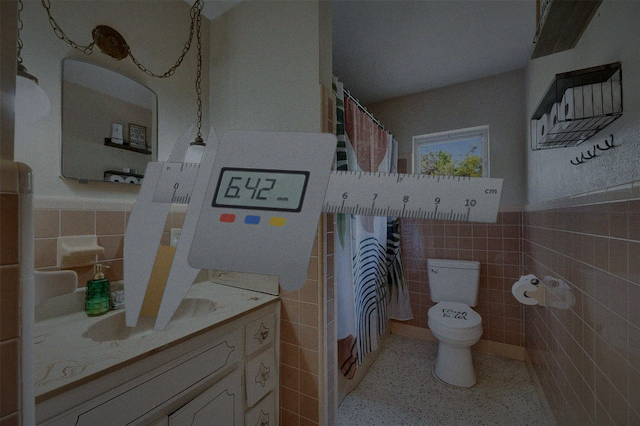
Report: 6.42 mm
